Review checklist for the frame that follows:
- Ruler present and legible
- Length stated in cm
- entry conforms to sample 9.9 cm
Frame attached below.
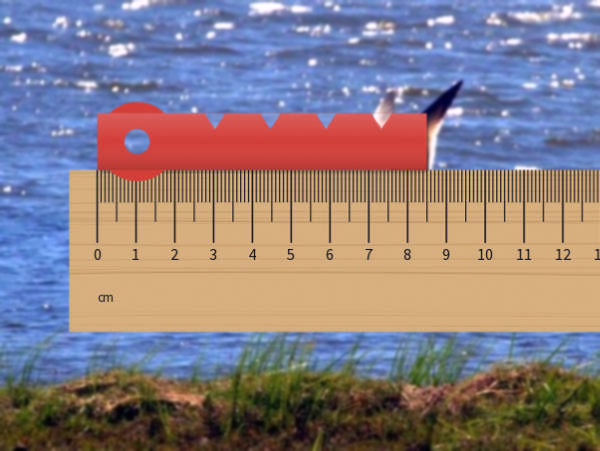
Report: 8.5 cm
